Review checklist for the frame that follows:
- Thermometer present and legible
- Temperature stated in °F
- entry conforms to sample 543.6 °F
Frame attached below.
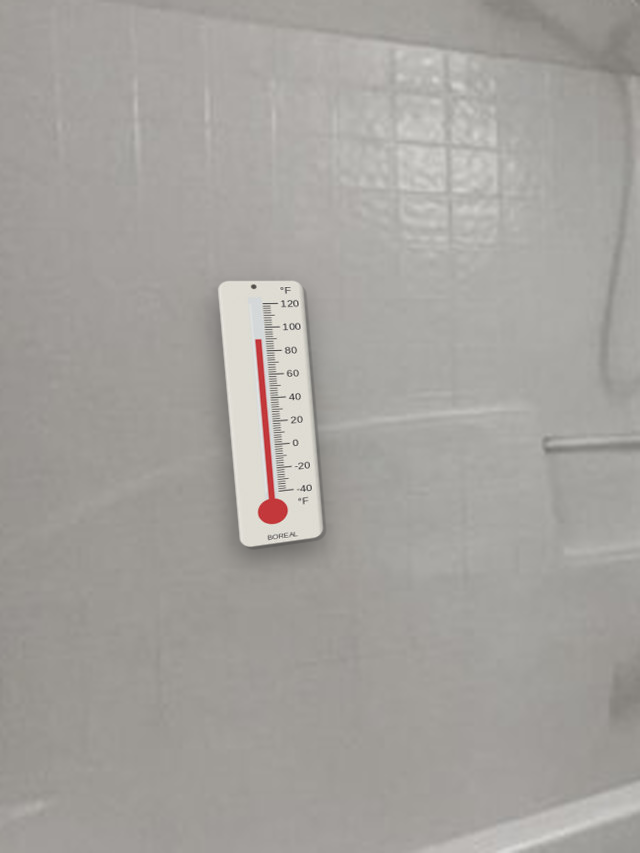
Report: 90 °F
